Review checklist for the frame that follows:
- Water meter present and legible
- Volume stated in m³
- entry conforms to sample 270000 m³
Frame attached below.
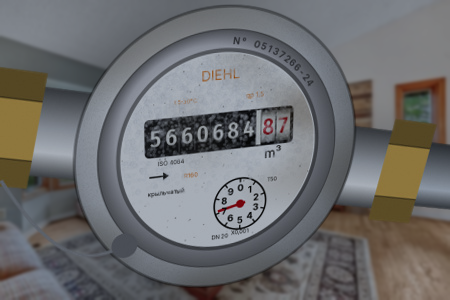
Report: 5660684.877 m³
